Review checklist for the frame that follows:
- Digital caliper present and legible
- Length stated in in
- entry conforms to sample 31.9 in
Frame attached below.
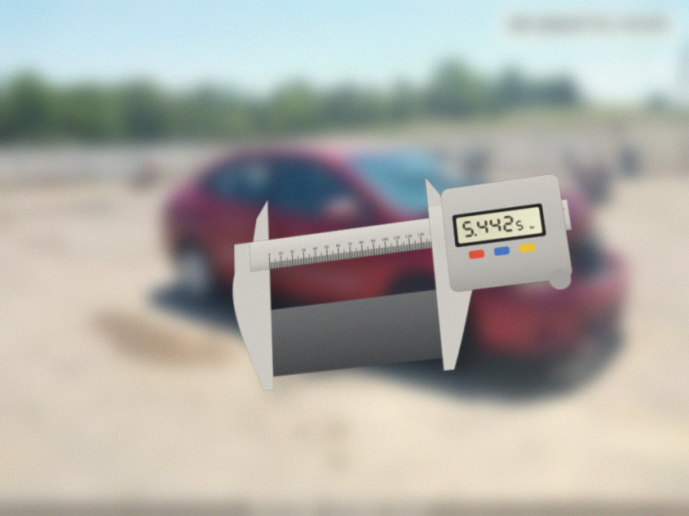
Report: 5.4425 in
